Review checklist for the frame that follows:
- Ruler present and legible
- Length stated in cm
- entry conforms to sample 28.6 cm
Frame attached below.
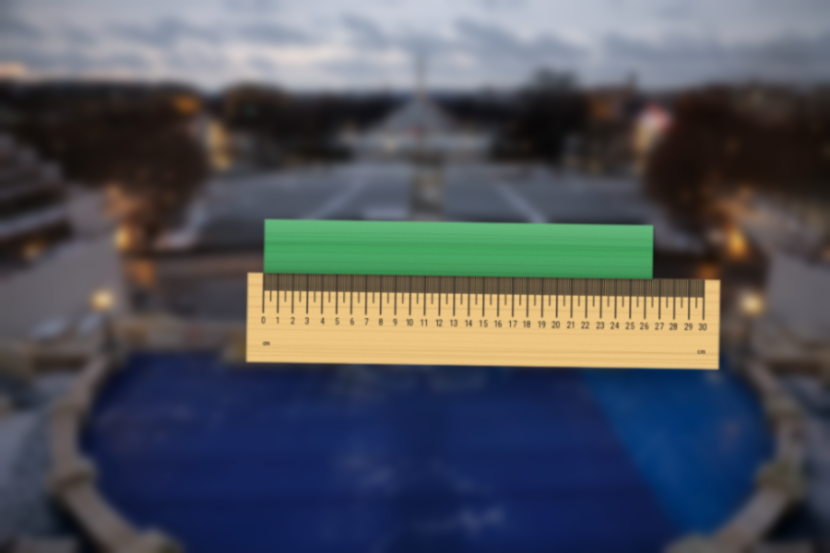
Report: 26.5 cm
